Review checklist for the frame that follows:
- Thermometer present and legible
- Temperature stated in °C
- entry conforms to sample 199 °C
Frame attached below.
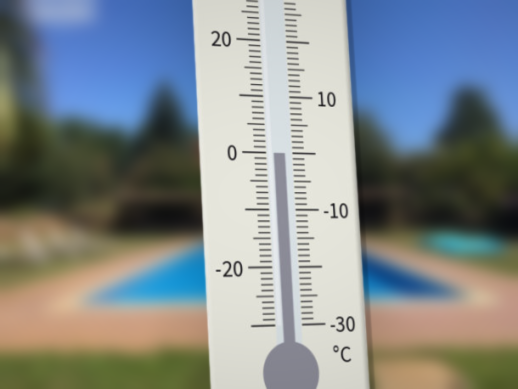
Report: 0 °C
